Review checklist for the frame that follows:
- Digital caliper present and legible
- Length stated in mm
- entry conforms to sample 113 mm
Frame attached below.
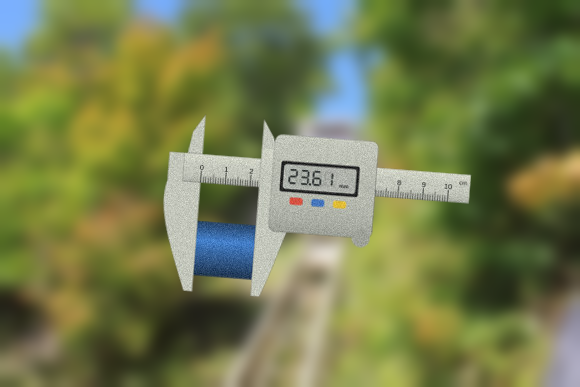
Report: 23.61 mm
